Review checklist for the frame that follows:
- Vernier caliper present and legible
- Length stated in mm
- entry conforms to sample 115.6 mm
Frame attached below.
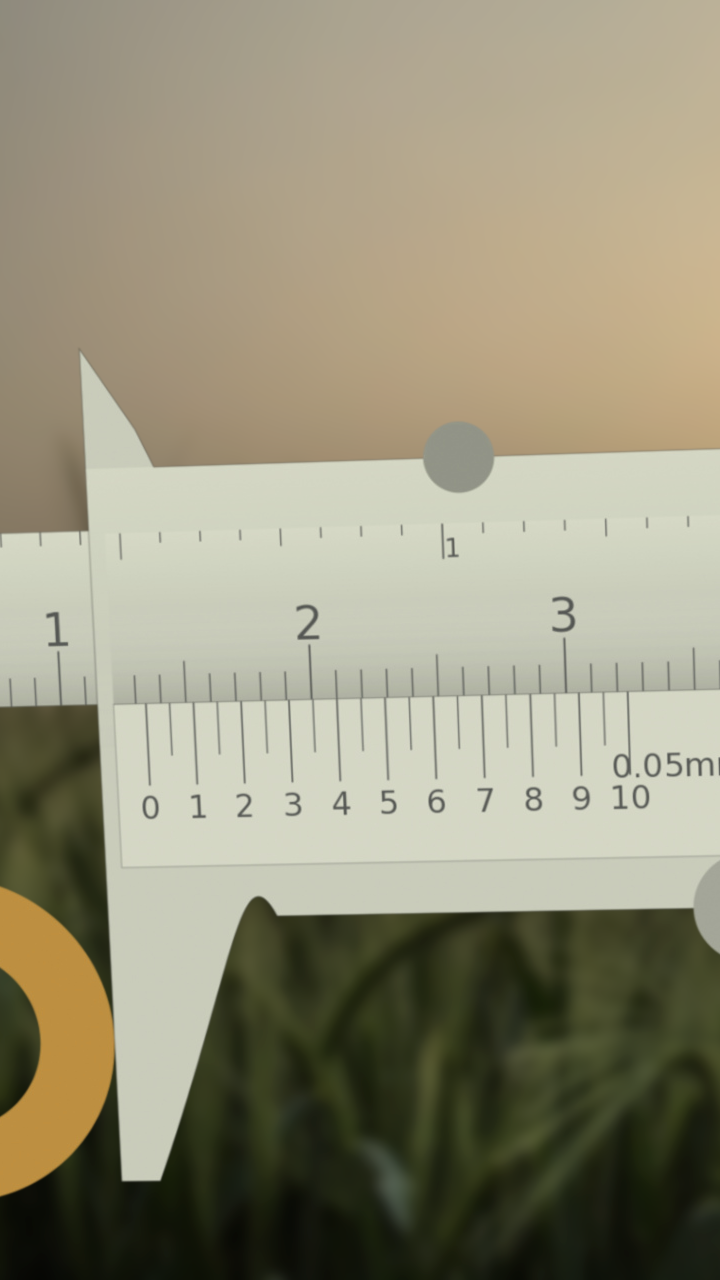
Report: 13.4 mm
